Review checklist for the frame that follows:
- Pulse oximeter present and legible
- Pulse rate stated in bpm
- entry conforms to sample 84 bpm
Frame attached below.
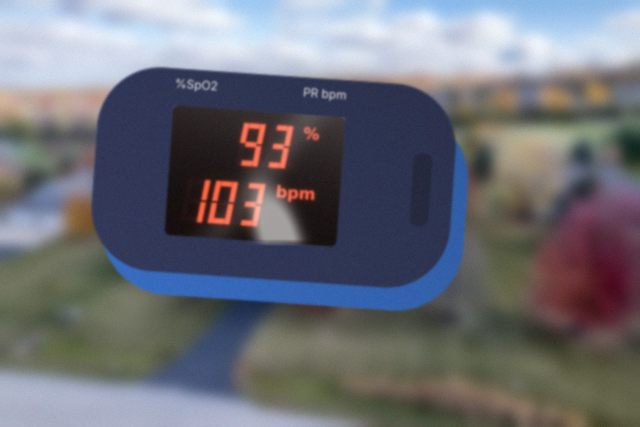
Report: 103 bpm
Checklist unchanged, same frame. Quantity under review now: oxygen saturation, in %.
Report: 93 %
